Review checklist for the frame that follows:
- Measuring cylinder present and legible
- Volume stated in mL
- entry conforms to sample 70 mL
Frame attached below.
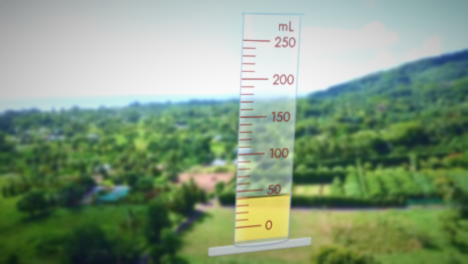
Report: 40 mL
